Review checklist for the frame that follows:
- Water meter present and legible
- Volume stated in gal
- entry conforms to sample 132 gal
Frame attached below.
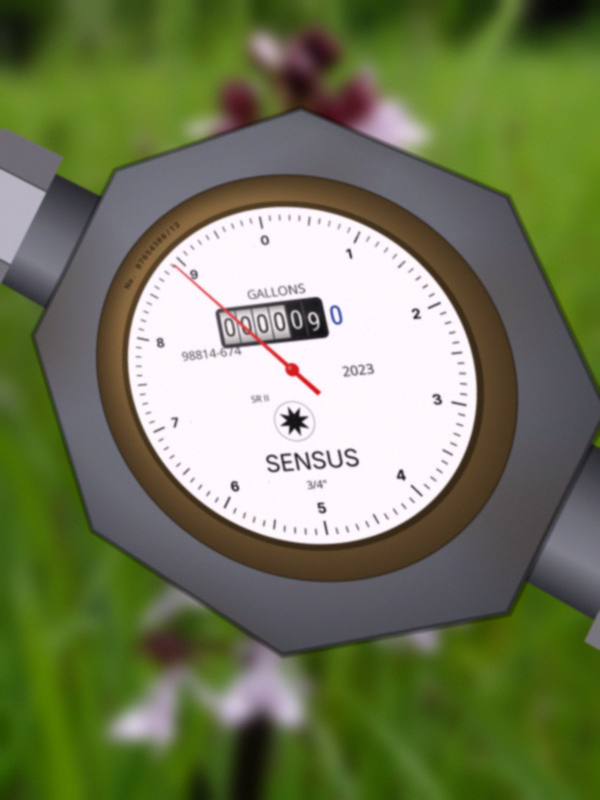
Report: 88.9 gal
